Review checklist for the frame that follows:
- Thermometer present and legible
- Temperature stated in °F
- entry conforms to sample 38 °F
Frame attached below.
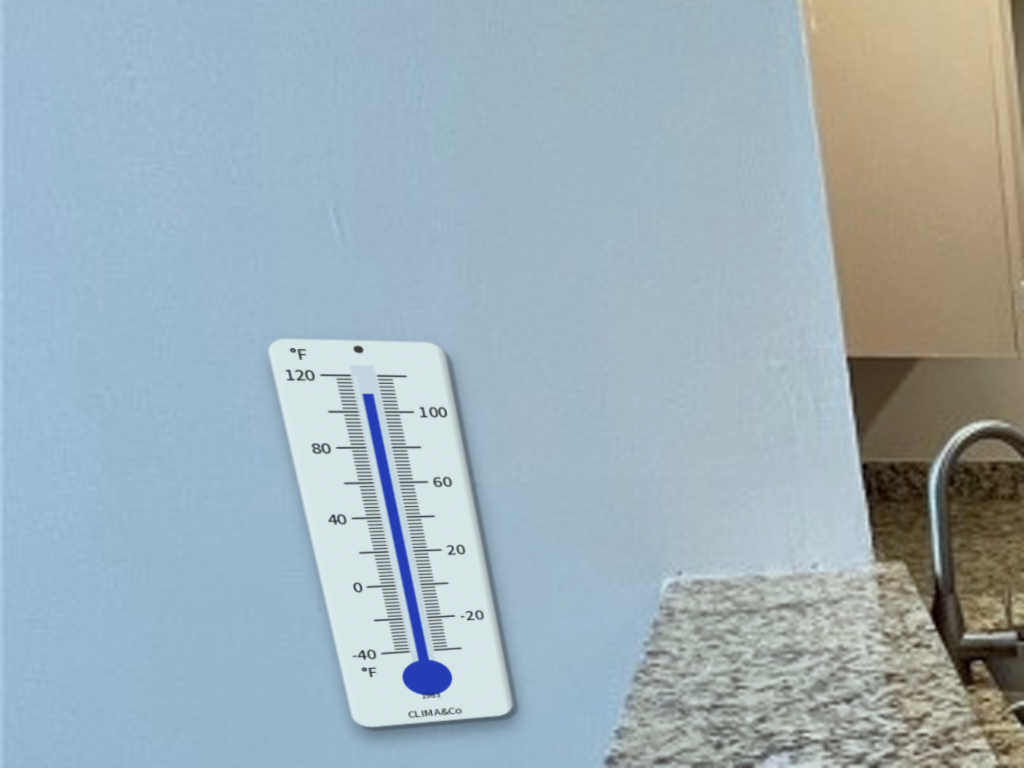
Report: 110 °F
